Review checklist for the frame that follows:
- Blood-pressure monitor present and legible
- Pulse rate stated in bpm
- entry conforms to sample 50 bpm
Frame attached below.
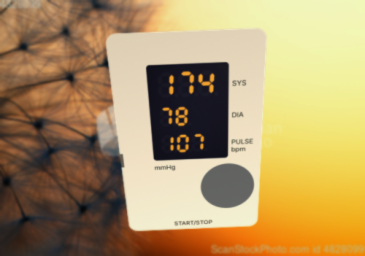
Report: 107 bpm
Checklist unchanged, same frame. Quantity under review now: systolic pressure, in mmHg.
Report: 174 mmHg
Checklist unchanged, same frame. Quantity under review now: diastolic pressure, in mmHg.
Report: 78 mmHg
